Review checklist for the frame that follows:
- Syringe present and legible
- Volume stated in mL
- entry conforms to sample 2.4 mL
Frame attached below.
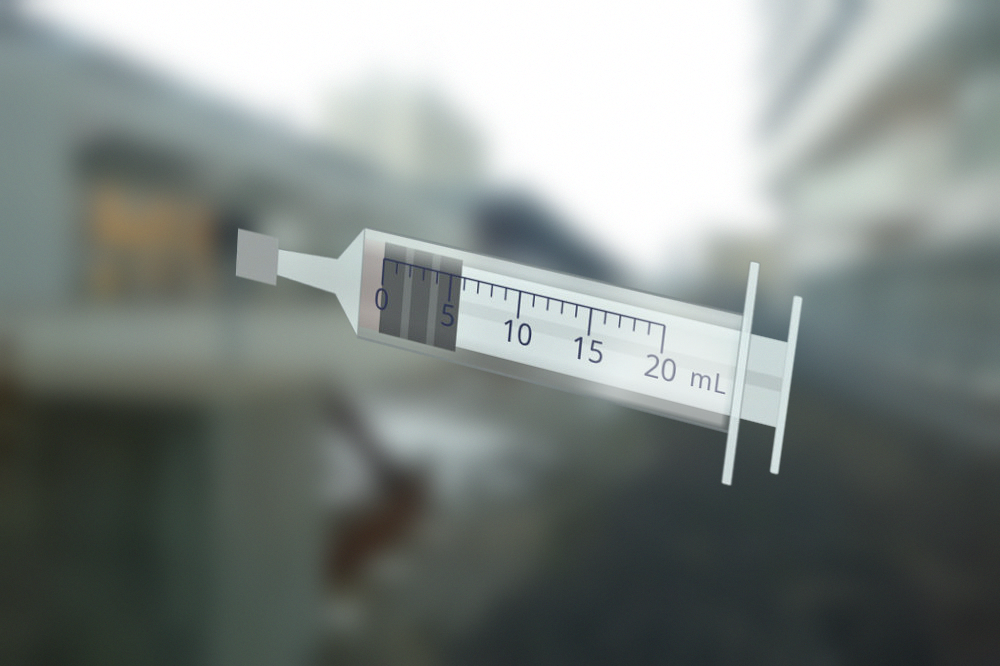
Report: 0 mL
